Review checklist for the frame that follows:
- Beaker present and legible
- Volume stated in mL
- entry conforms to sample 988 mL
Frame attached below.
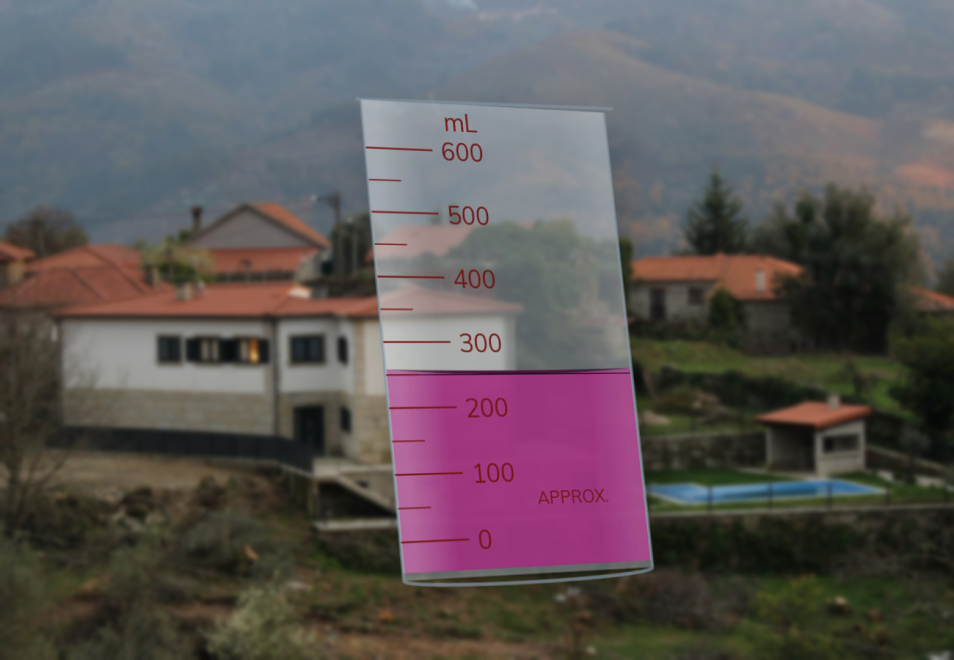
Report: 250 mL
